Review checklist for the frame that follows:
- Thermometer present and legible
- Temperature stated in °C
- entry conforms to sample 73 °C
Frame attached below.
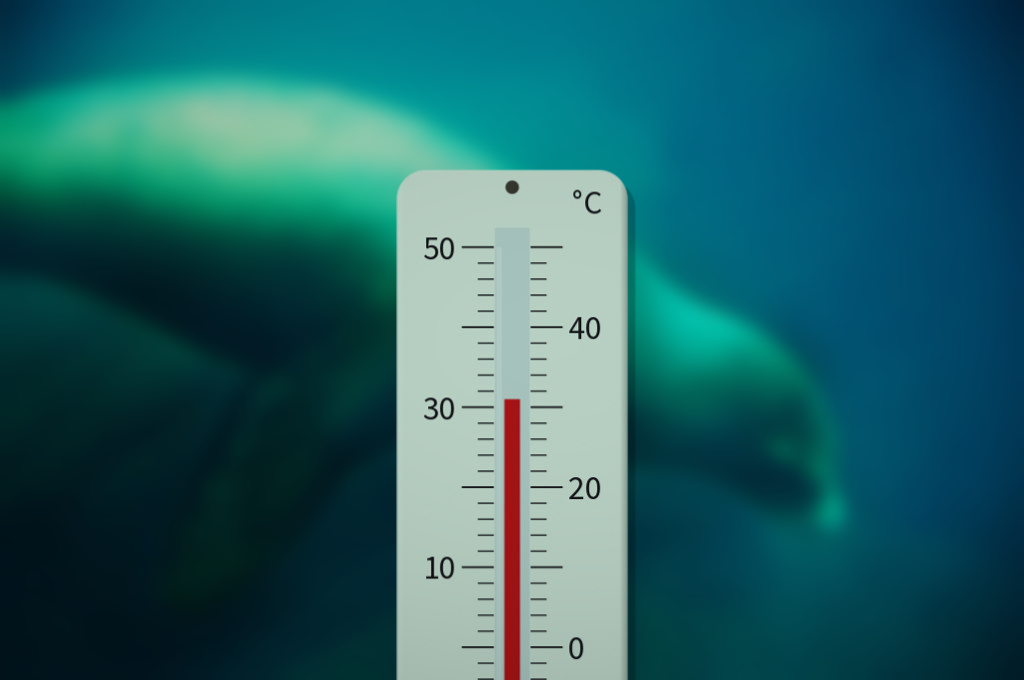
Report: 31 °C
